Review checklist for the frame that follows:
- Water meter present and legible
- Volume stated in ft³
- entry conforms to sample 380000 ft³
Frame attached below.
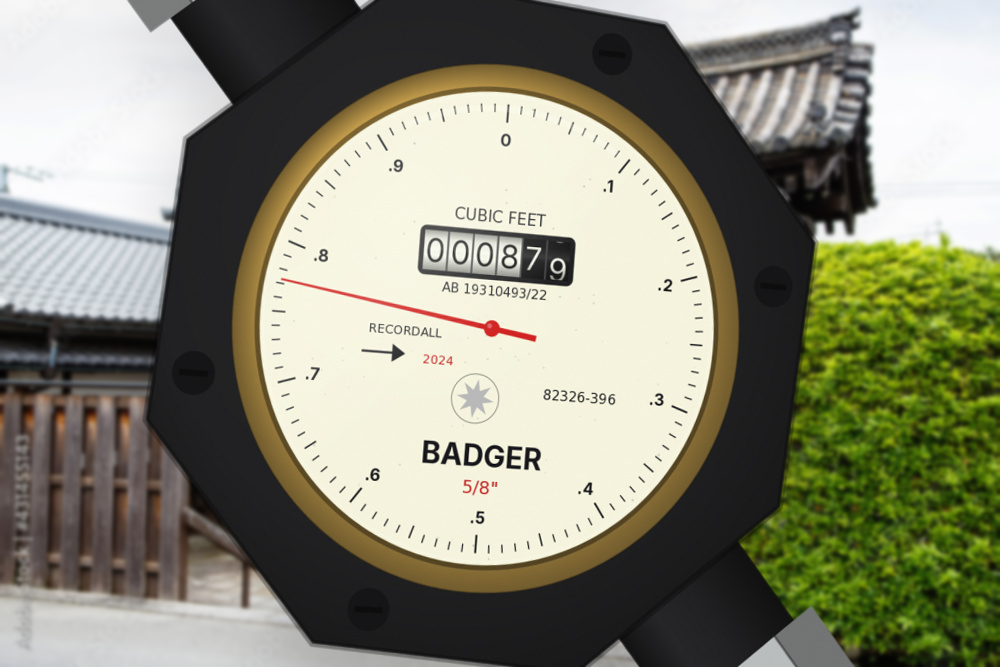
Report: 878.77 ft³
